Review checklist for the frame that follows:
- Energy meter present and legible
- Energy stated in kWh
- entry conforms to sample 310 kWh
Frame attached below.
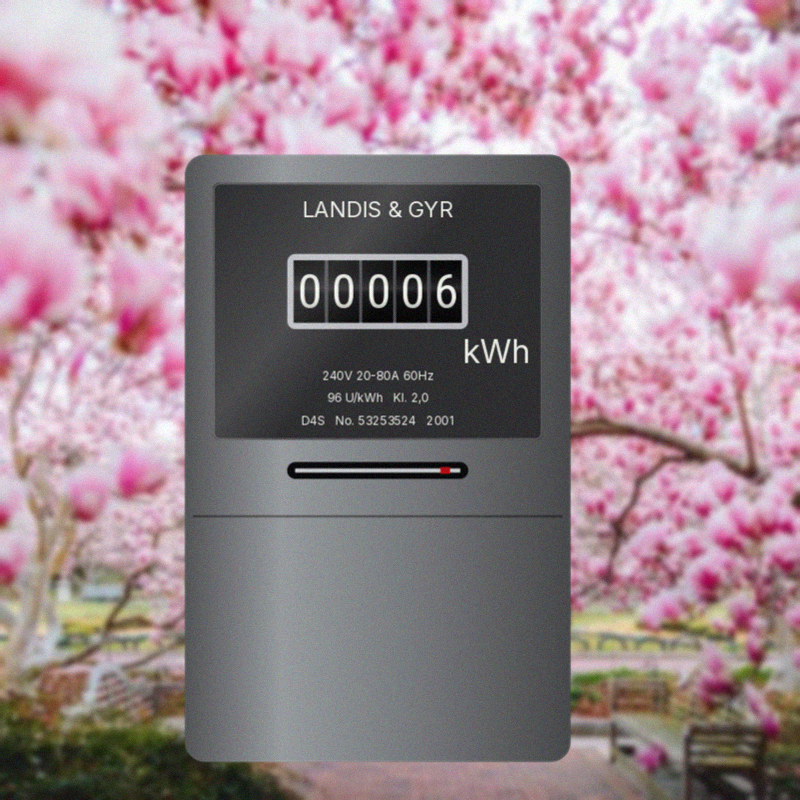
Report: 6 kWh
